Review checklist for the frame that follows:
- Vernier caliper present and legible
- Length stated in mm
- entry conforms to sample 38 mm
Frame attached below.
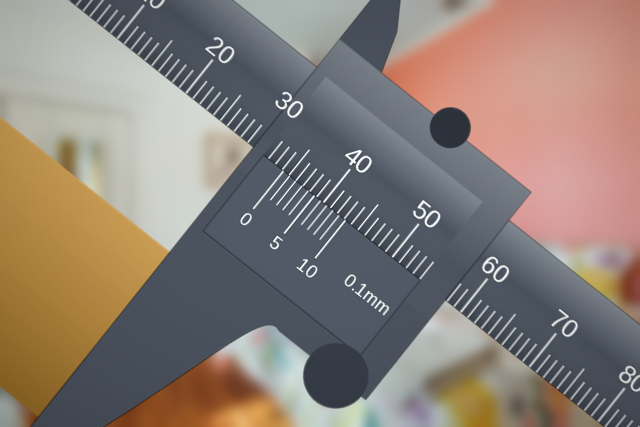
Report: 34.2 mm
